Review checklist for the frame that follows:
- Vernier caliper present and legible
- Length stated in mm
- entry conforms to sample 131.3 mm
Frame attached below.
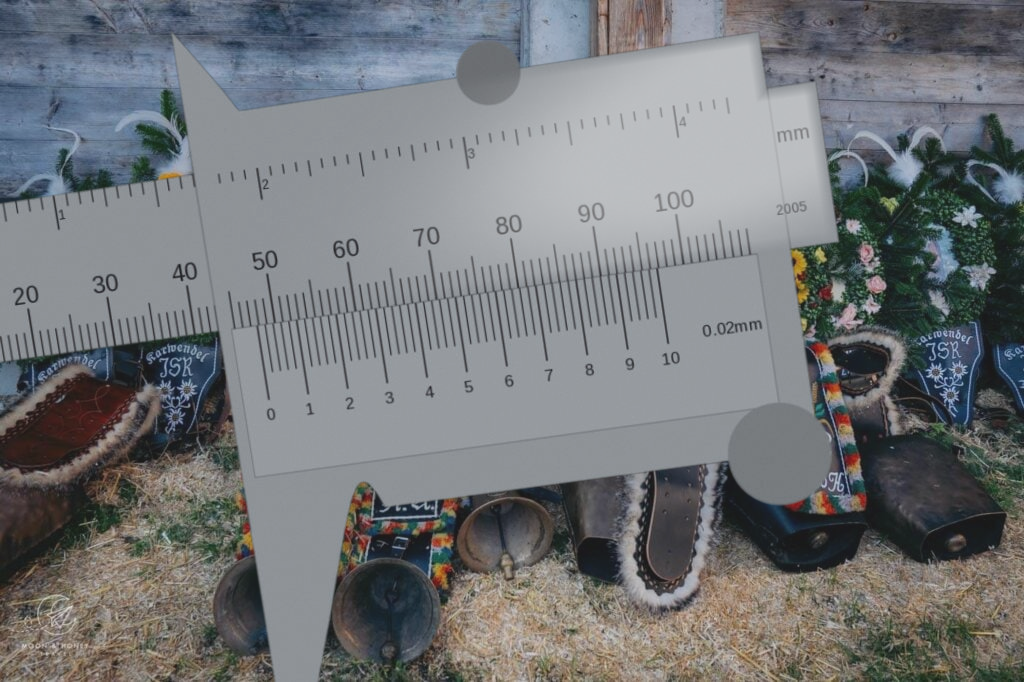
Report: 47.8 mm
